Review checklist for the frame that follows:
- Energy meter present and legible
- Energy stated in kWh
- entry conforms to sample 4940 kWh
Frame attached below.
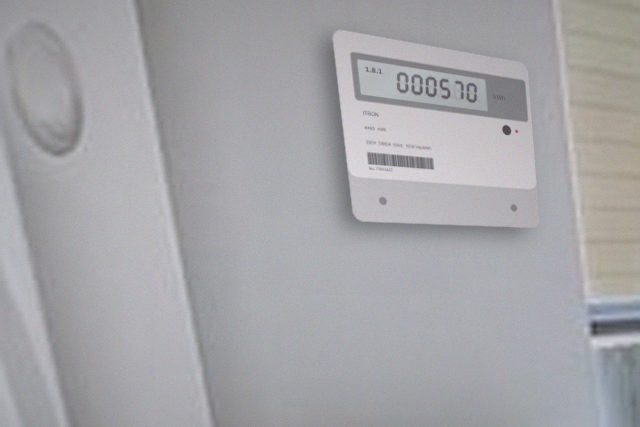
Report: 570 kWh
